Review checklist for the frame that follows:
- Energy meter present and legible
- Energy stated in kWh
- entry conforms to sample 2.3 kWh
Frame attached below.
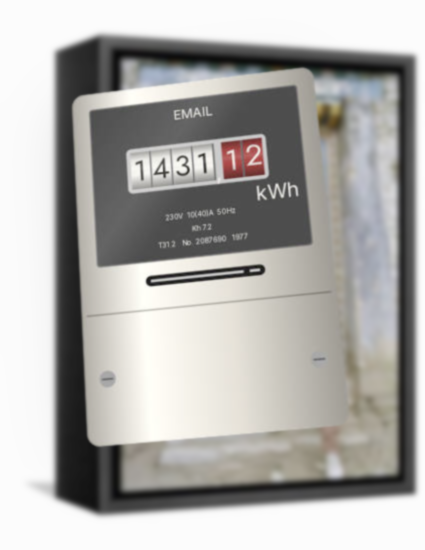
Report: 1431.12 kWh
